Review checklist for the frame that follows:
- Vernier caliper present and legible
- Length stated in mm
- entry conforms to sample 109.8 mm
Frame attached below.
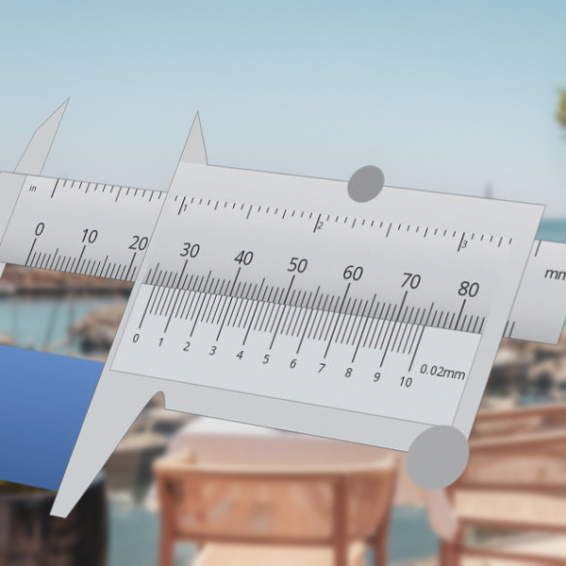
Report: 25.8 mm
